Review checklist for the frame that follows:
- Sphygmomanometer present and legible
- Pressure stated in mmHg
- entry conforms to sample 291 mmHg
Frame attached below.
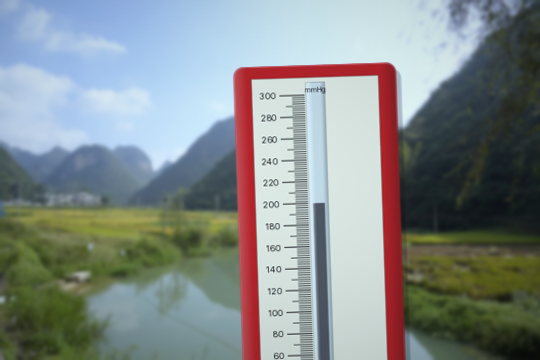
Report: 200 mmHg
